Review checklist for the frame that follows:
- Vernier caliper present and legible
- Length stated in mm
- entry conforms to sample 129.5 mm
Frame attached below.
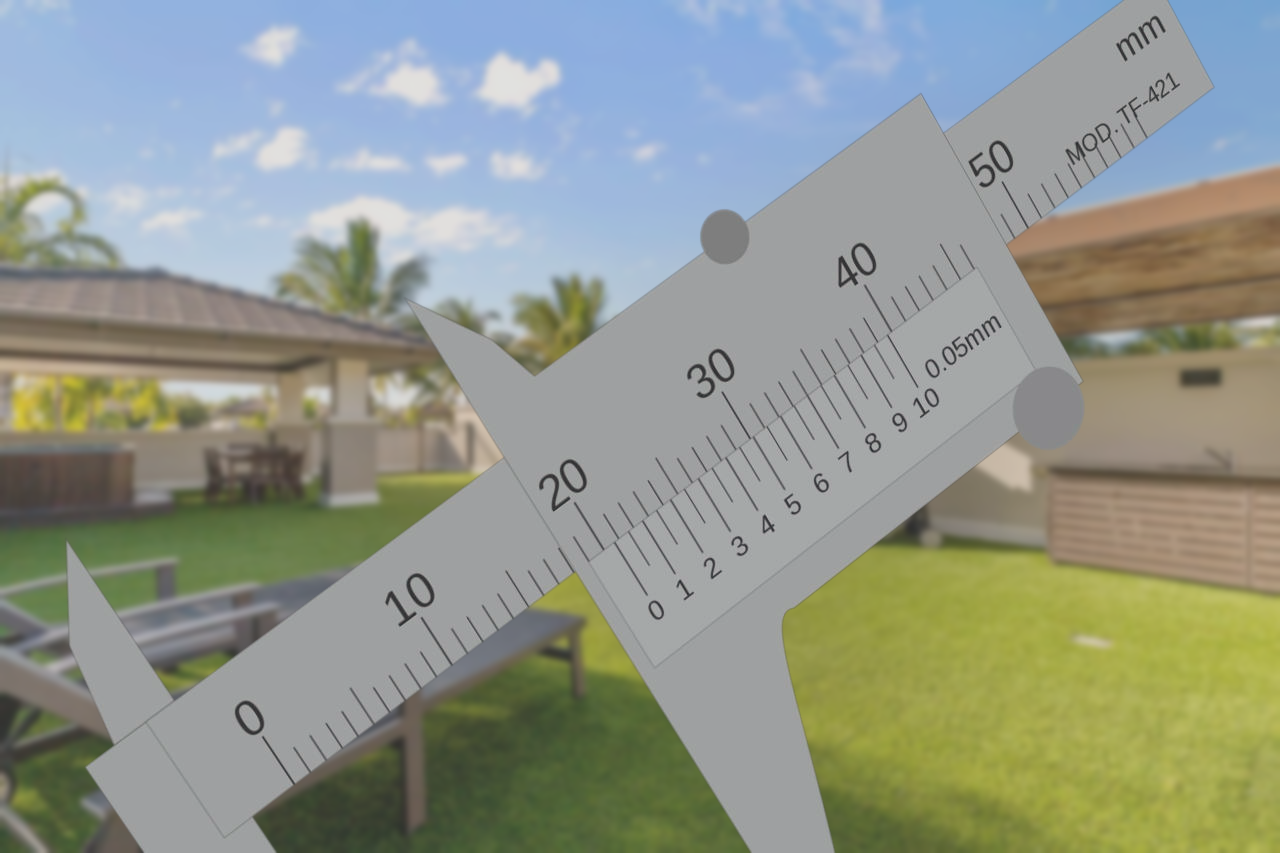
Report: 20.7 mm
